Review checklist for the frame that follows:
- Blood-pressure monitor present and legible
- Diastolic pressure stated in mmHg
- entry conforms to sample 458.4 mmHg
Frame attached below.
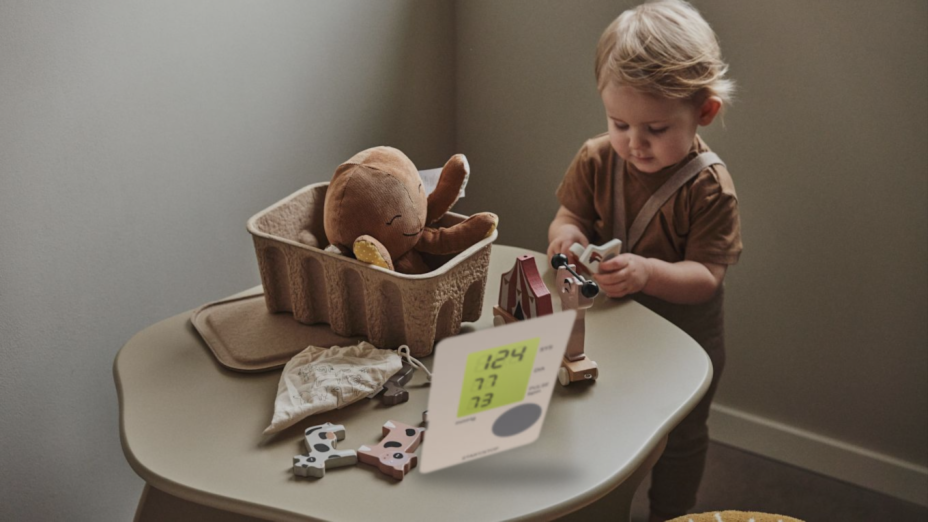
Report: 77 mmHg
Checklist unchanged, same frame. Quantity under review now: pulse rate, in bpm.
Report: 73 bpm
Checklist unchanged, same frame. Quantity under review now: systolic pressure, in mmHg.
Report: 124 mmHg
